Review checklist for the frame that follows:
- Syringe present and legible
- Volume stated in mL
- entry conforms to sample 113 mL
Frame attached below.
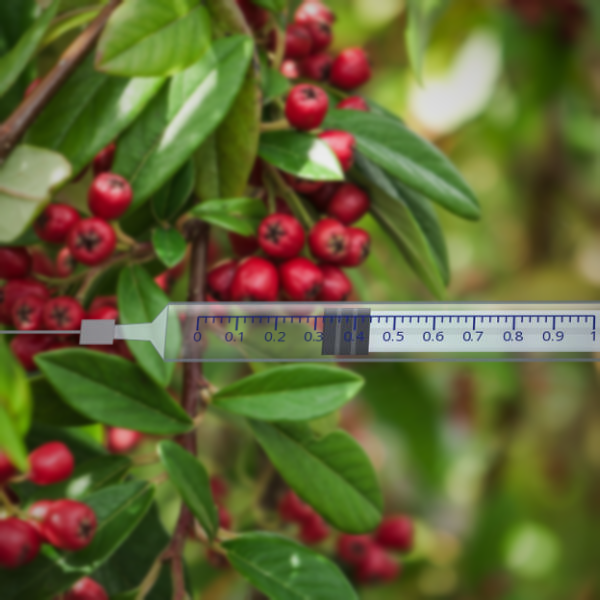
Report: 0.32 mL
